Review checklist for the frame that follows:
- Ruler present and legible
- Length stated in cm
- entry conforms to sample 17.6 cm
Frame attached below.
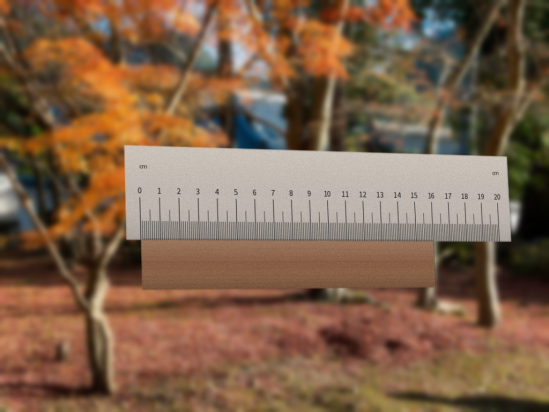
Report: 16 cm
